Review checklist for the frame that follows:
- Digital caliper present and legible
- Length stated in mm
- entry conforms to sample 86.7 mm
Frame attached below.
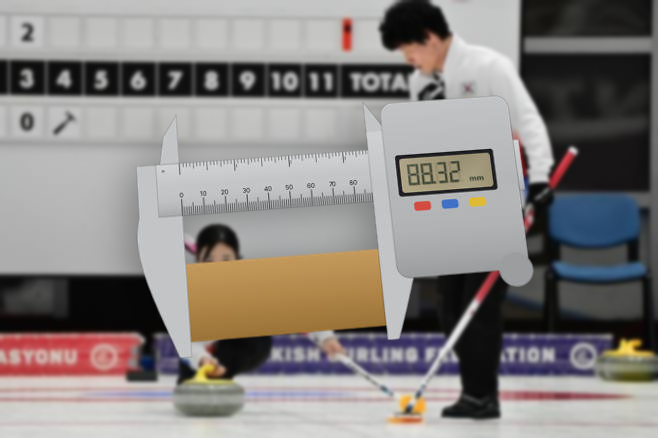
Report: 88.32 mm
